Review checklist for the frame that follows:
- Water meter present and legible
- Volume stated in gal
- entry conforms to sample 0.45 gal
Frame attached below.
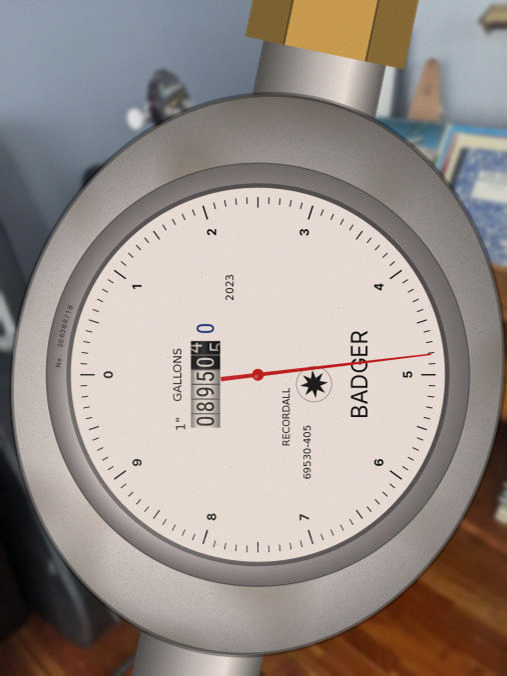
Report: 895044.8 gal
